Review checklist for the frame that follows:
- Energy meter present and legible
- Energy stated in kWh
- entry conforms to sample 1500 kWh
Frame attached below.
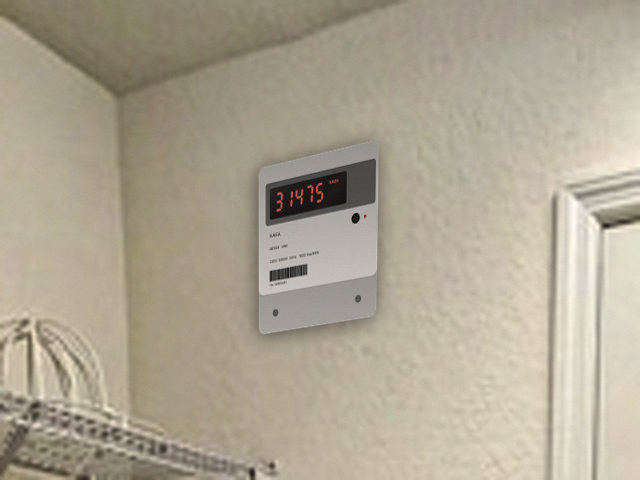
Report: 31475 kWh
